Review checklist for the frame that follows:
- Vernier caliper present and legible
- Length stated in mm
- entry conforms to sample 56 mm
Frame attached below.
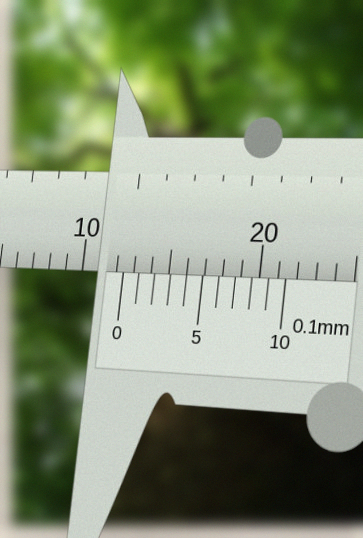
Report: 12.4 mm
